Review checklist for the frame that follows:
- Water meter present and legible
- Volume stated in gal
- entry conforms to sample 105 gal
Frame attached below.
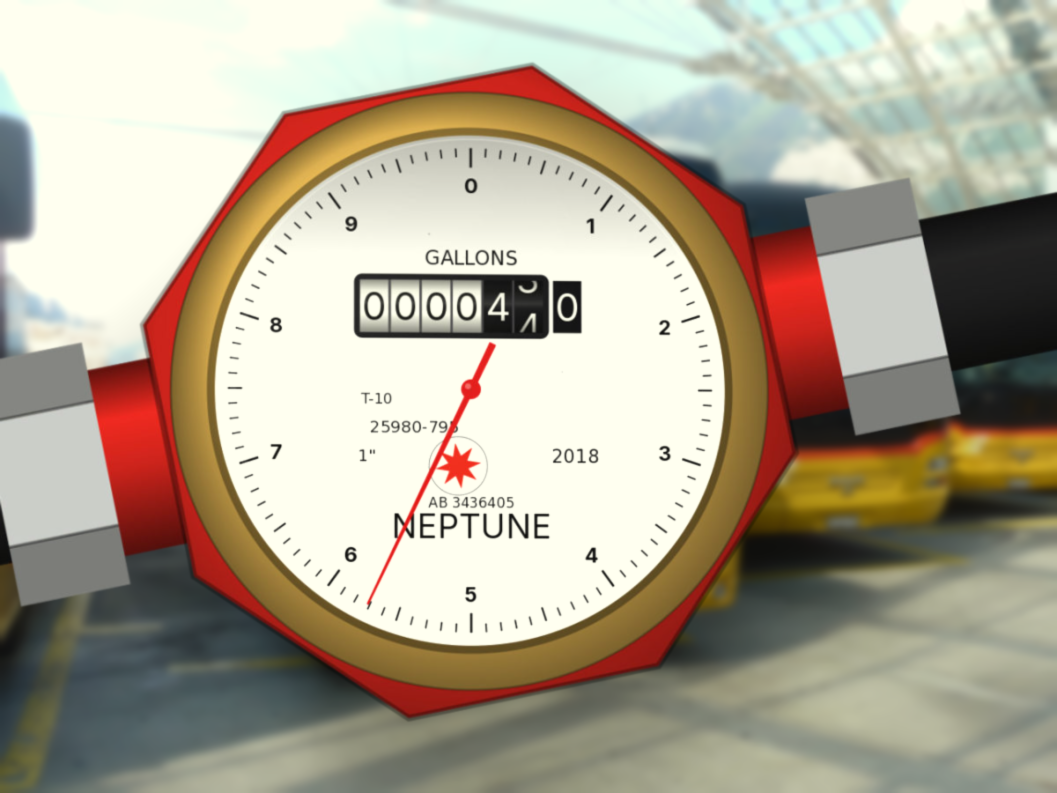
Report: 435.7 gal
